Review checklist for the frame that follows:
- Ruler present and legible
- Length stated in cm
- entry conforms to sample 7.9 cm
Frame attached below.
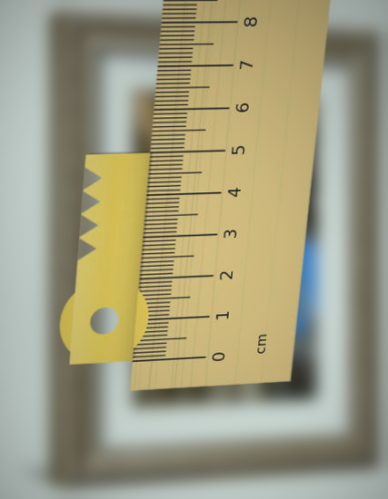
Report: 5 cm
